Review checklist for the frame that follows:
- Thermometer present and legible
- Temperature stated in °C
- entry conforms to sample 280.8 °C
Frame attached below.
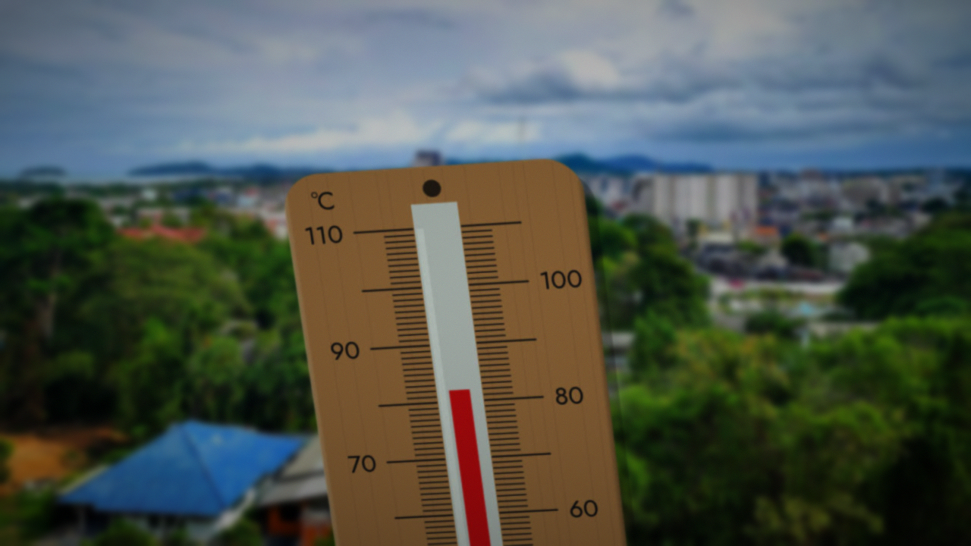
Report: 82 °C
